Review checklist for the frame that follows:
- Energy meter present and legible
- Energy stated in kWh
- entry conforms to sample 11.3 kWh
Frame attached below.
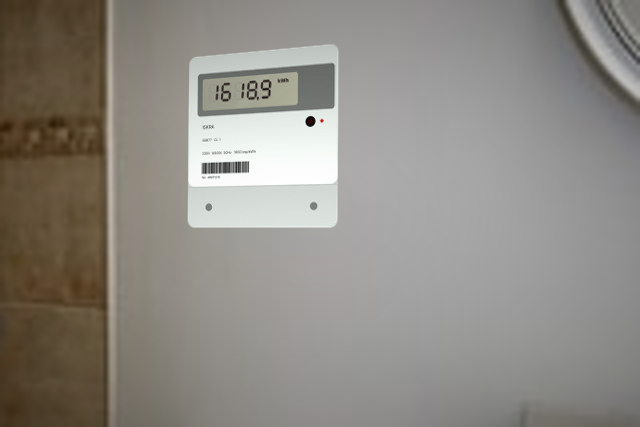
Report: 1618.9 kWh
